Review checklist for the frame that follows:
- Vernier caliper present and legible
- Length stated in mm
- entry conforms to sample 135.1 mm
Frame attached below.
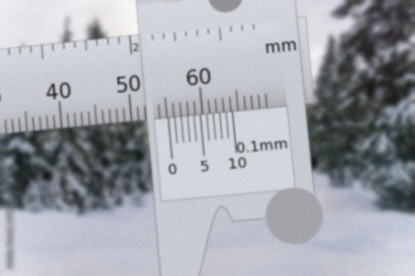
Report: 55.2 mm
